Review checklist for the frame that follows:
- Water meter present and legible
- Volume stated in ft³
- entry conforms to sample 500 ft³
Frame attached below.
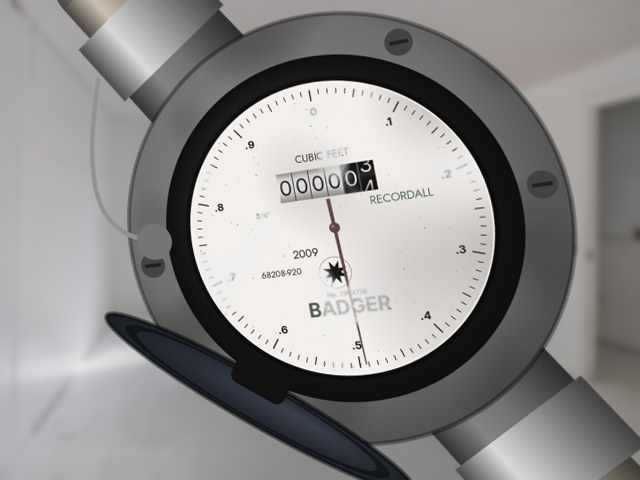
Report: 3.49 ft³
